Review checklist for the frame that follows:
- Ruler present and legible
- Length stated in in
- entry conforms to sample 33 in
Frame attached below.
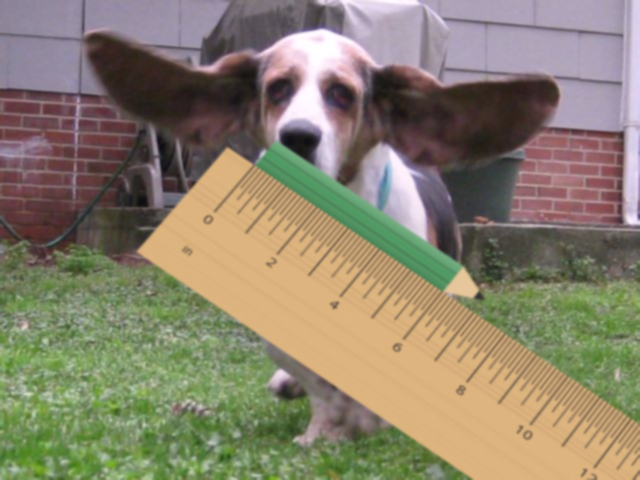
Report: 7 in
